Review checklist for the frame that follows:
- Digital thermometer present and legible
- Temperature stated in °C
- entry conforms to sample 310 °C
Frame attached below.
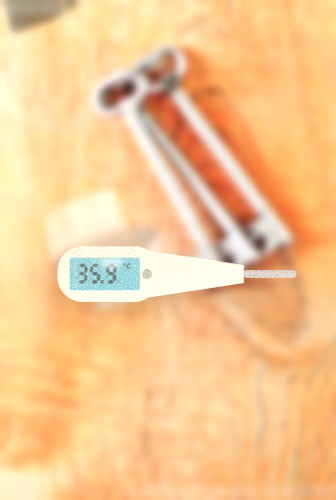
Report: 35.9 °C
